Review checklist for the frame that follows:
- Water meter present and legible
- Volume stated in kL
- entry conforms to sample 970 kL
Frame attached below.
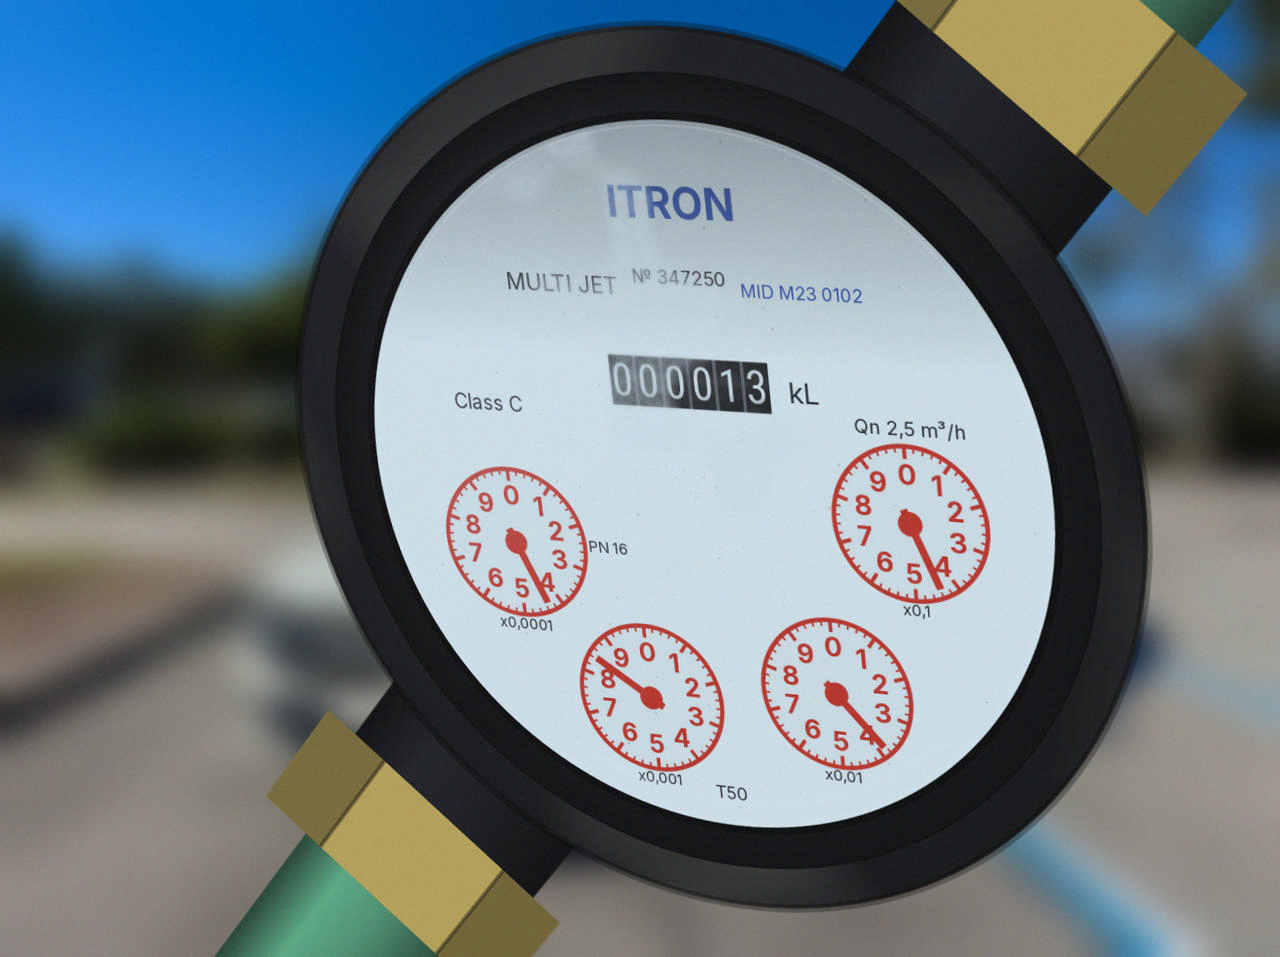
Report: 13.4384 kL
